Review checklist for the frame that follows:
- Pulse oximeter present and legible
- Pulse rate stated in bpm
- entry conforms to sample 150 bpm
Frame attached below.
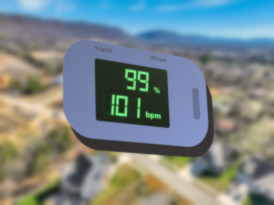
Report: 101 bpm
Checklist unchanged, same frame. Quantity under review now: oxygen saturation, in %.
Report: 99 %
